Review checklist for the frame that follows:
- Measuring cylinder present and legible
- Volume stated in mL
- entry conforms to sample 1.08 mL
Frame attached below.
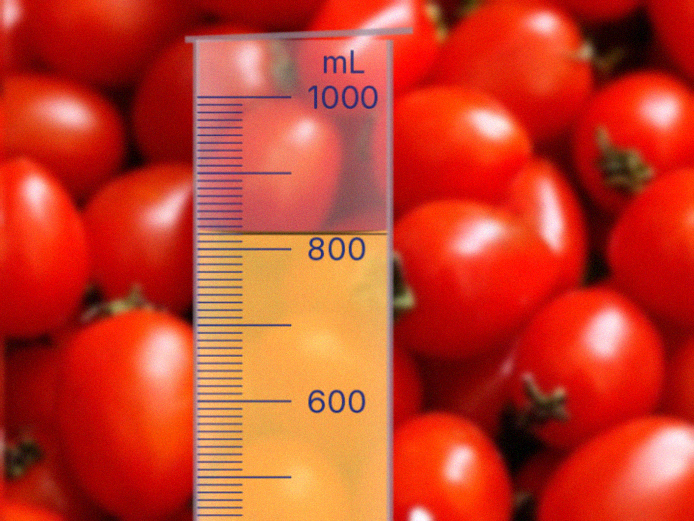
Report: 820 mL
